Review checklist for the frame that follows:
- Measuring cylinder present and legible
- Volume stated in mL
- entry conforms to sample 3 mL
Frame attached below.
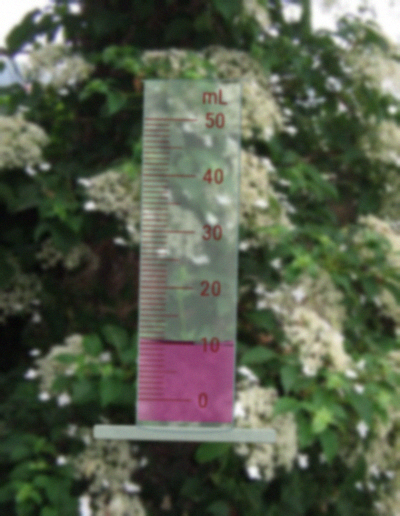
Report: 10 mL
